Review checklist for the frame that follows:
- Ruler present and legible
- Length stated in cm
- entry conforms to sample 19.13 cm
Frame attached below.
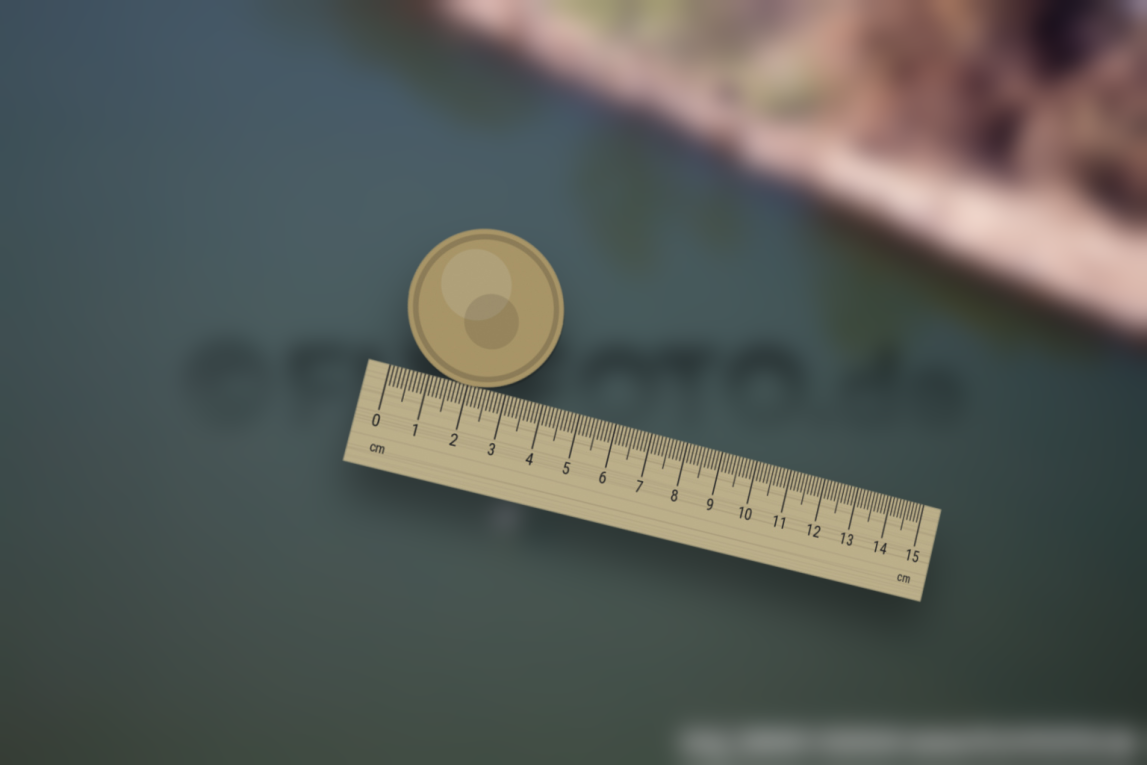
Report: 4 cm
